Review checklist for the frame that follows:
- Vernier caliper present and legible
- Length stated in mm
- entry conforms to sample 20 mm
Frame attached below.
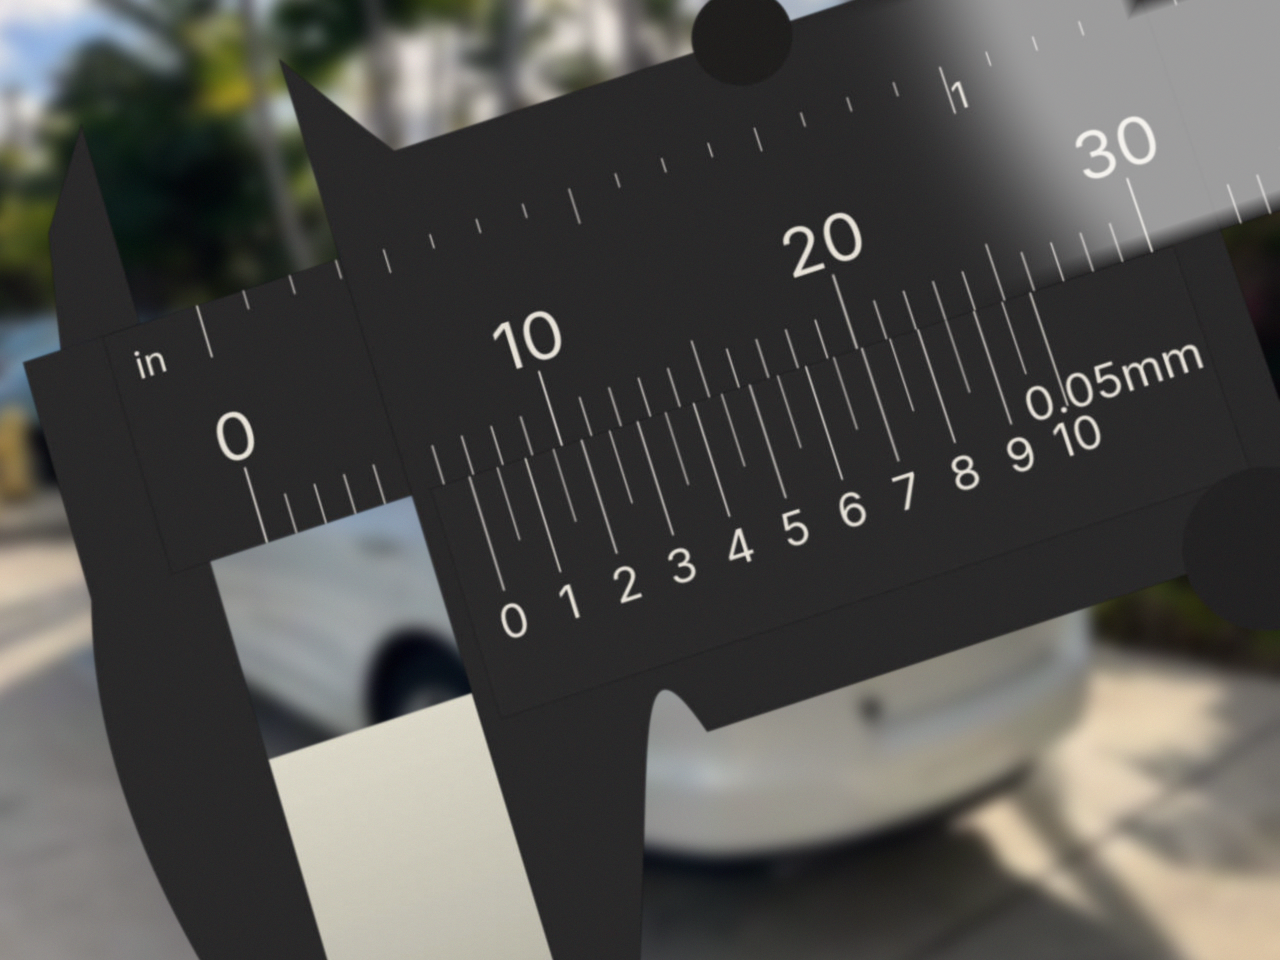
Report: 6.85 mm
